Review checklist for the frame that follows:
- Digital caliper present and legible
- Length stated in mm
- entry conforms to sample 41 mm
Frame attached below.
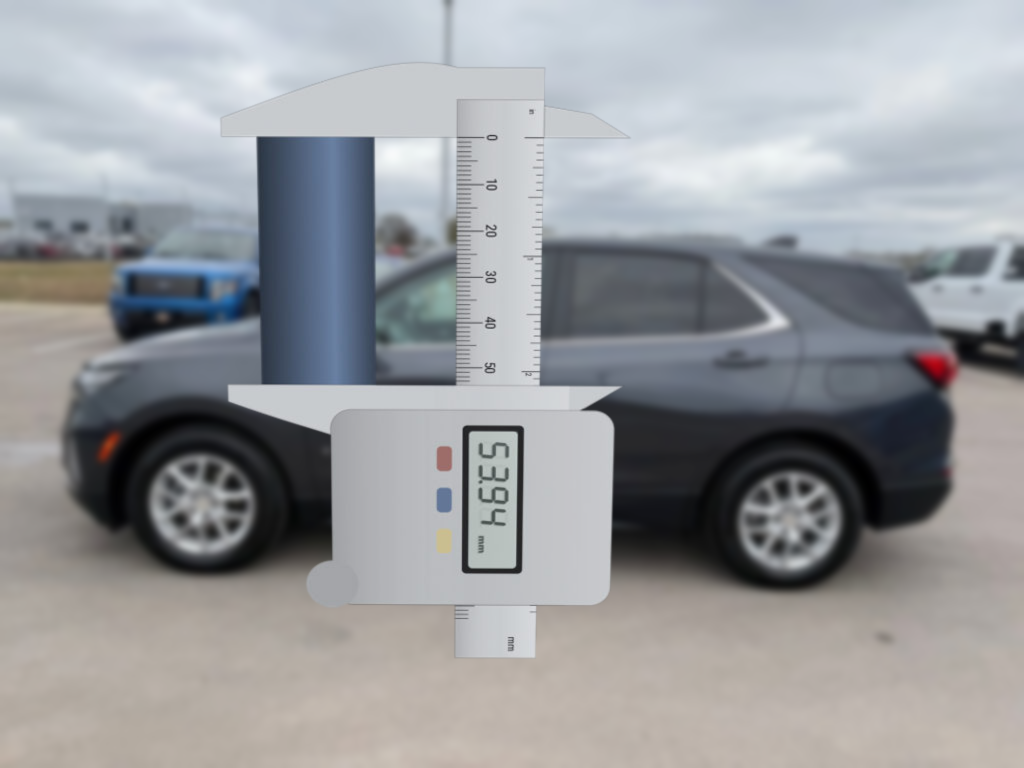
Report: 53.94 mm
